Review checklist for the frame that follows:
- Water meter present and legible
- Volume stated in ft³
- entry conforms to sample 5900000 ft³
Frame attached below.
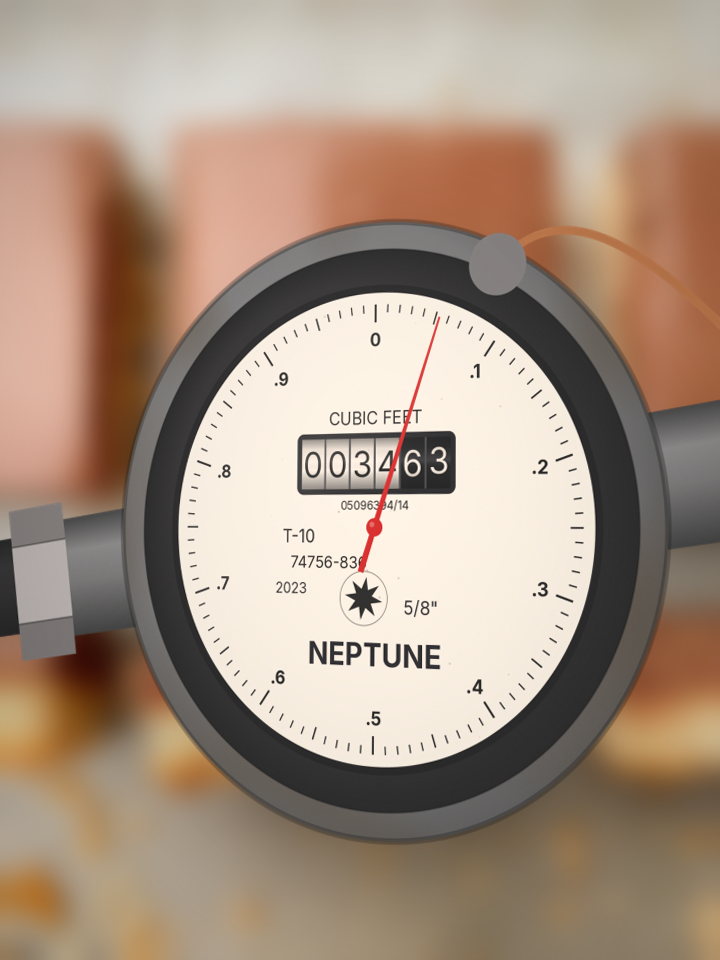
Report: 3463.05 ft³
